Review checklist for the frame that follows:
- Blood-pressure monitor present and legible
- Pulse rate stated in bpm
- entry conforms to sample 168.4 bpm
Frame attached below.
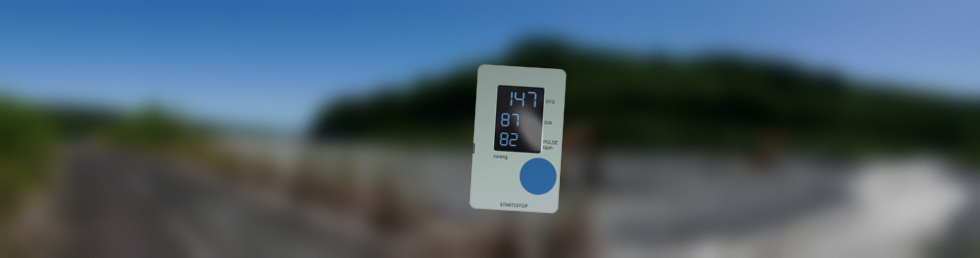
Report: 82 bpm
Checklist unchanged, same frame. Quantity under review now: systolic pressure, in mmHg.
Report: 147 mmHg
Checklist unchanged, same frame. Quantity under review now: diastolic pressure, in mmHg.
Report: 87 mmHg
